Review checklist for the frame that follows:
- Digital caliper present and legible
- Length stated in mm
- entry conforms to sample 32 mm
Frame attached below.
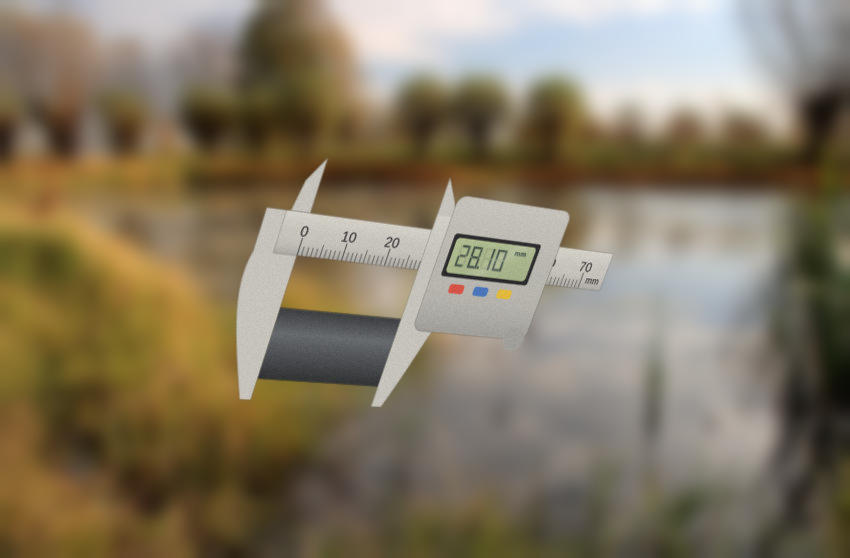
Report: 28.10 mm
